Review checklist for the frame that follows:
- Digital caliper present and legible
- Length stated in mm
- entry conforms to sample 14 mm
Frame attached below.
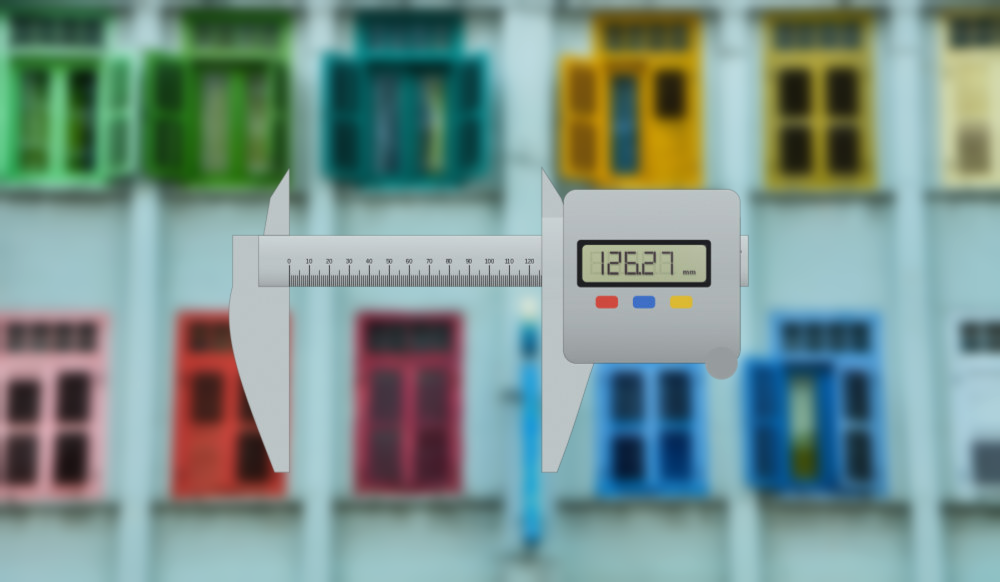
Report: 126.27 mm
